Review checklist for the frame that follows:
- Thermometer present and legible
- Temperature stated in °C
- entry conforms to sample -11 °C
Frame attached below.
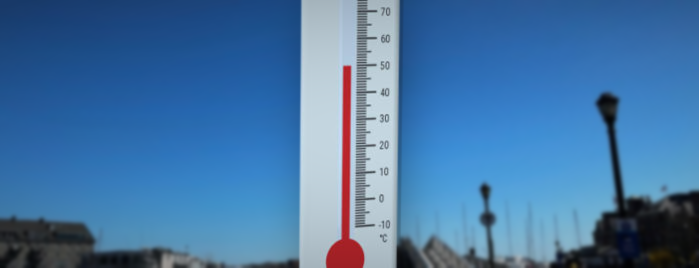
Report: 50 °C
